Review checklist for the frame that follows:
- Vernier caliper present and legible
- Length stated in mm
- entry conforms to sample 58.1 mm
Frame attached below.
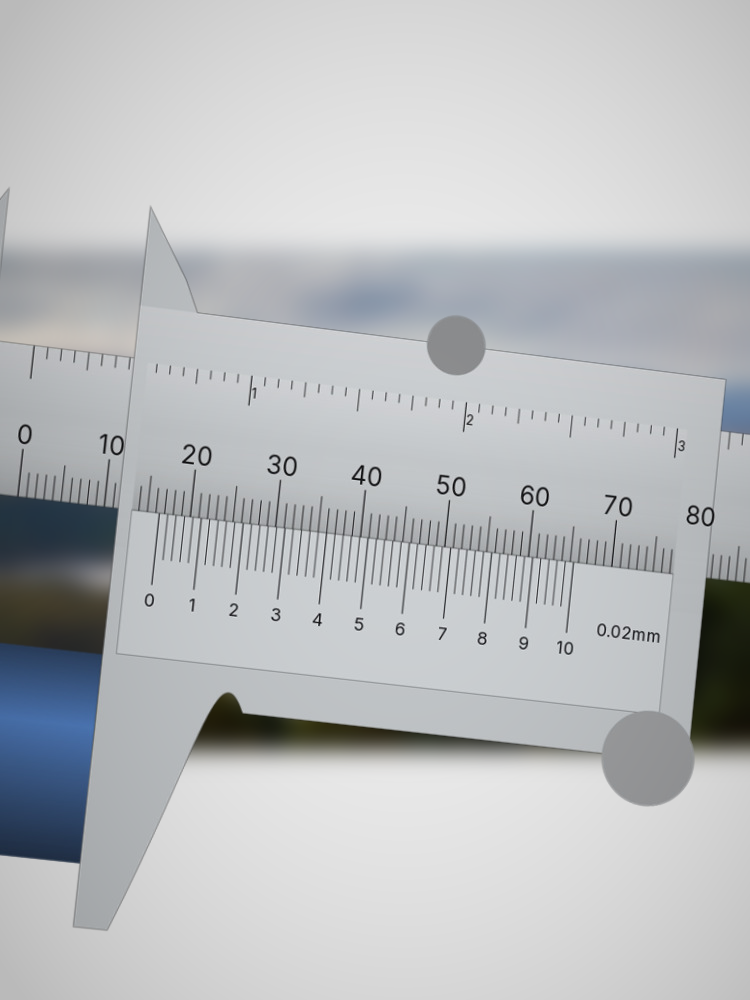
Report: 16.4 mm
